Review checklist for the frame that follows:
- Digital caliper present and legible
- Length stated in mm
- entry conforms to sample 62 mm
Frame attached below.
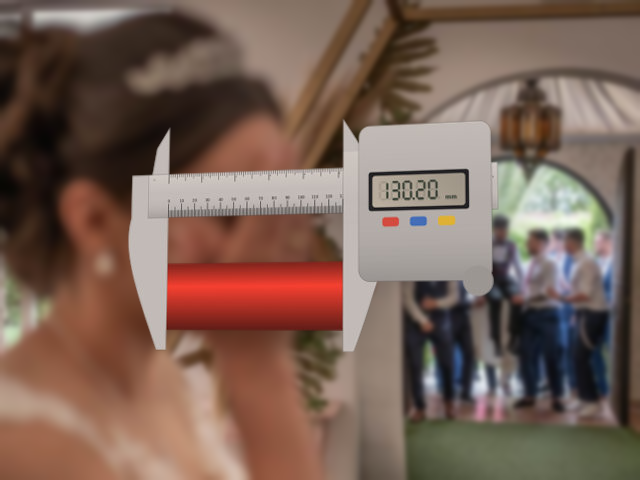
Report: 130.20 mm
